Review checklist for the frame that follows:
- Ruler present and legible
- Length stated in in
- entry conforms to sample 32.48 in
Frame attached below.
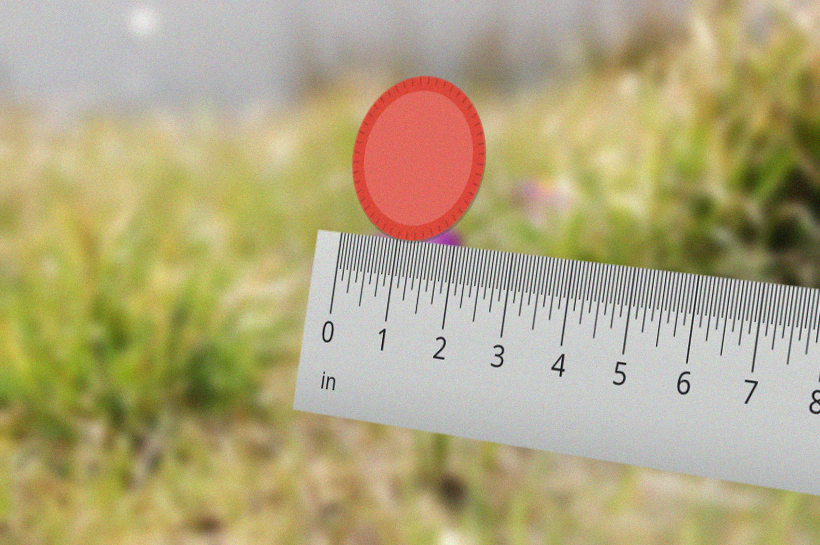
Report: 2.3125 in
